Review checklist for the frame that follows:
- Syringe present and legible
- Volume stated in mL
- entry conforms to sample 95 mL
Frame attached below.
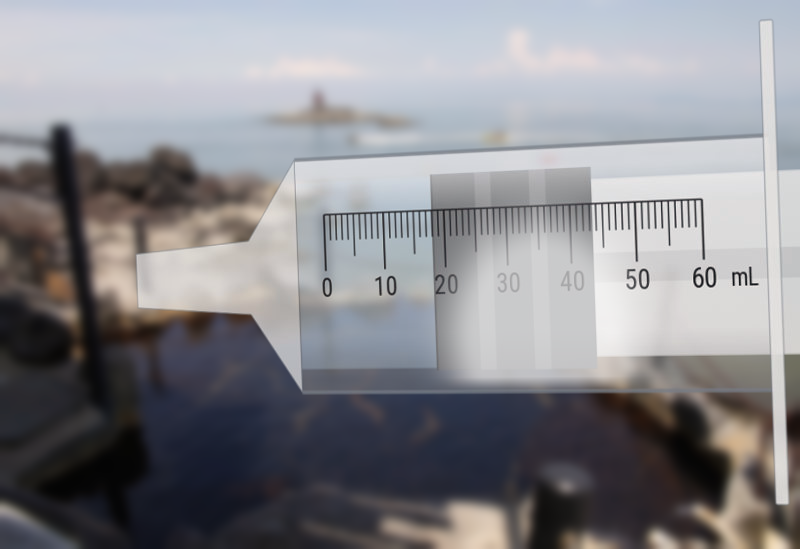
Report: 18 mL
